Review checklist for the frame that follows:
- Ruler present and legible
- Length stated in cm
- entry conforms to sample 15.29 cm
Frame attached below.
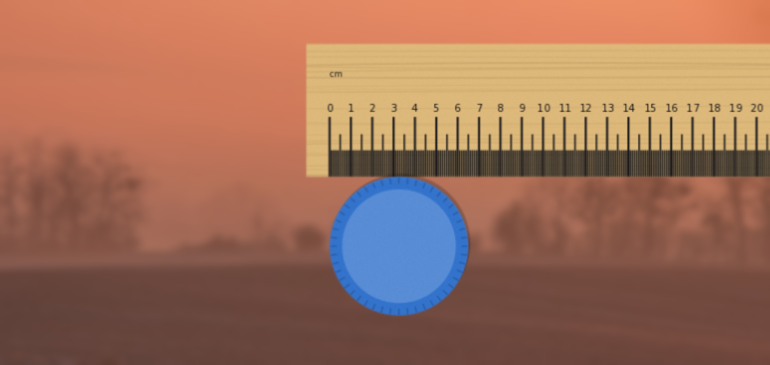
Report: 6.5 cm
